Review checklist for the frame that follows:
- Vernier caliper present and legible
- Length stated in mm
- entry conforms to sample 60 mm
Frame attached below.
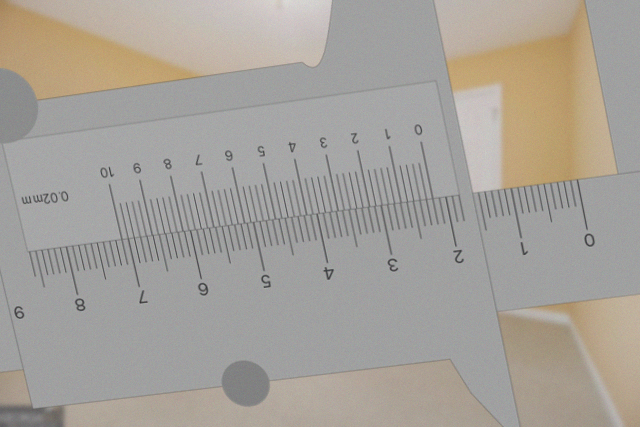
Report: 22.0 mm
